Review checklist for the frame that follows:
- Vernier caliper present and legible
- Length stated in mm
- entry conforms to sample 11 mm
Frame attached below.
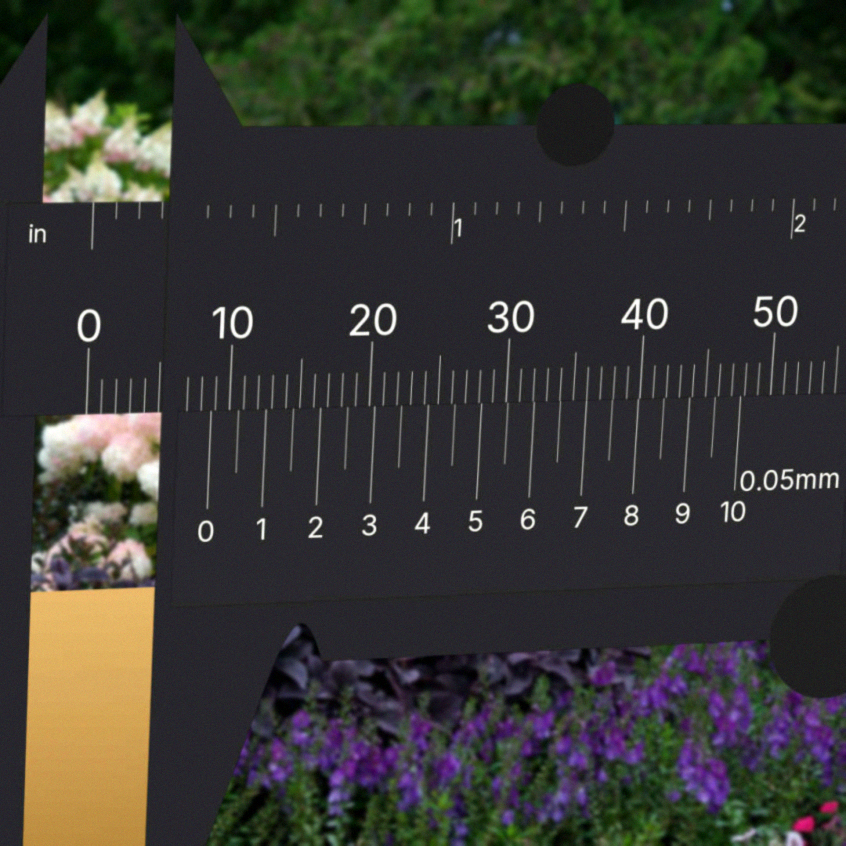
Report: 8.7 mm
